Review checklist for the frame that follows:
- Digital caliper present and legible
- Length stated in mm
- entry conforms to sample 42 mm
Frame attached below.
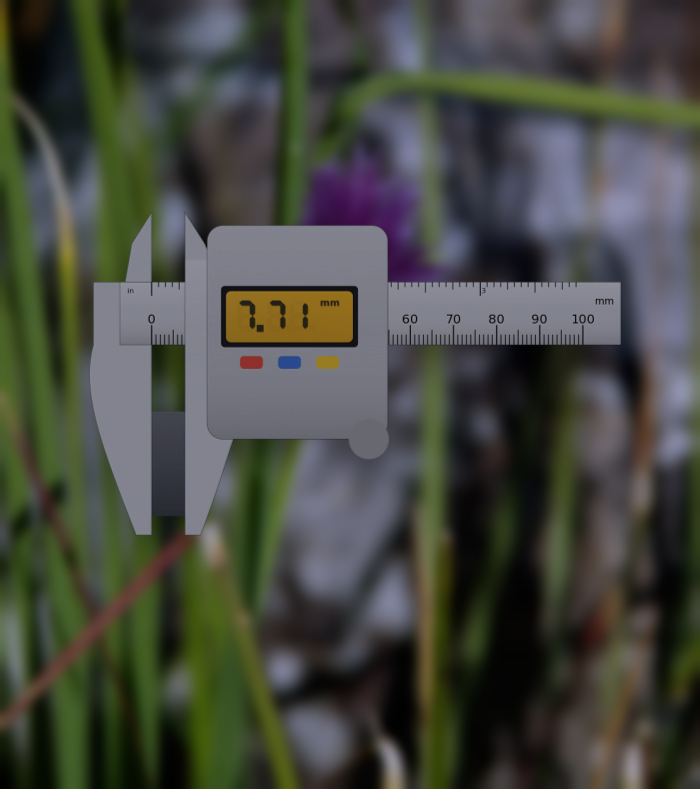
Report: 7.71 mm
